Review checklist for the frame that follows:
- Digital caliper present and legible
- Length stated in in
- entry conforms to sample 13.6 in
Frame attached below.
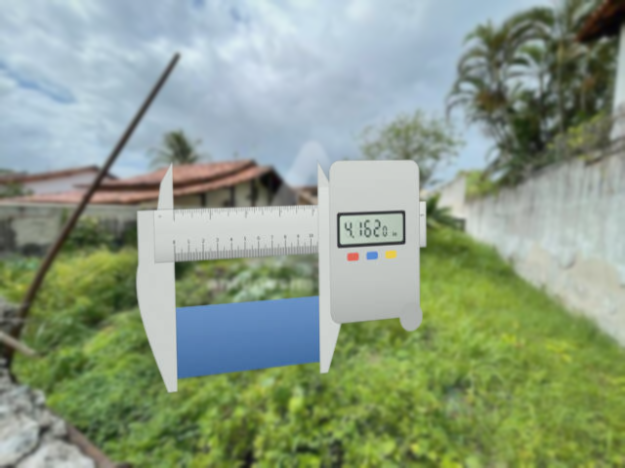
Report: 4.1620 in
